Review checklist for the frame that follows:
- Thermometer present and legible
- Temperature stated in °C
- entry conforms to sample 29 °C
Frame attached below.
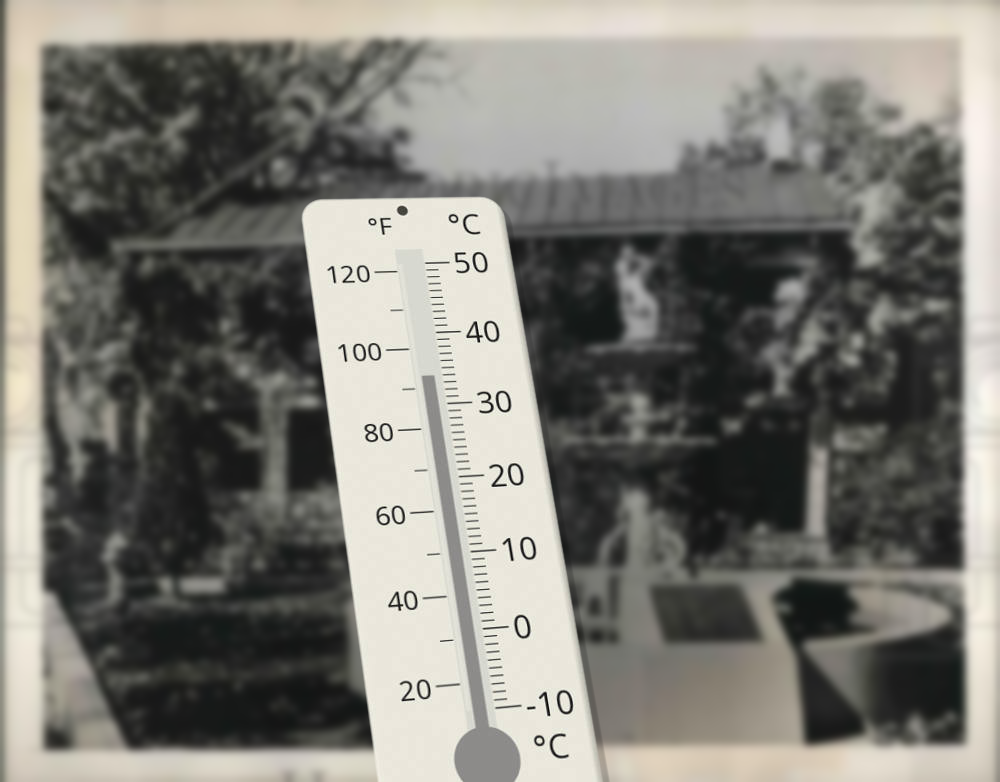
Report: 34 °C
